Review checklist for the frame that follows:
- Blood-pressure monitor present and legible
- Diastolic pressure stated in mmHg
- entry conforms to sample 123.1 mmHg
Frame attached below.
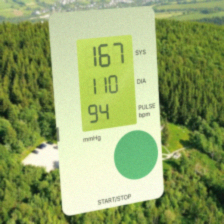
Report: 110 mmHg
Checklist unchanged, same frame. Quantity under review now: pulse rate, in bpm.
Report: 94 bpm
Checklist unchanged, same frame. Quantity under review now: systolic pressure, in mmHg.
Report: 167 mmHg
